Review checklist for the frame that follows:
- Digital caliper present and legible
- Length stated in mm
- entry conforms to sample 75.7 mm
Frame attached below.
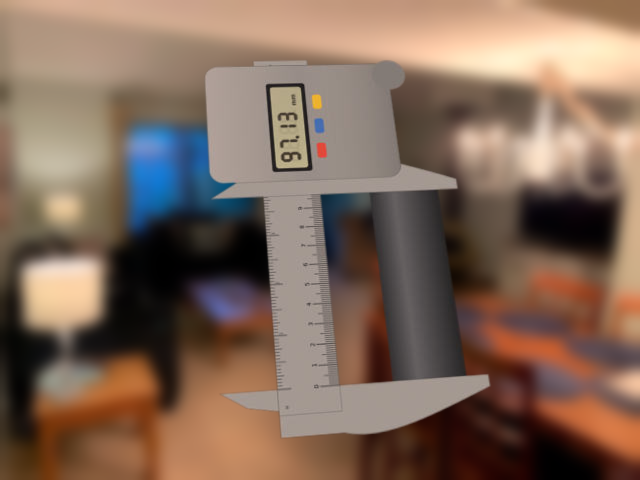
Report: 97.13 mm
